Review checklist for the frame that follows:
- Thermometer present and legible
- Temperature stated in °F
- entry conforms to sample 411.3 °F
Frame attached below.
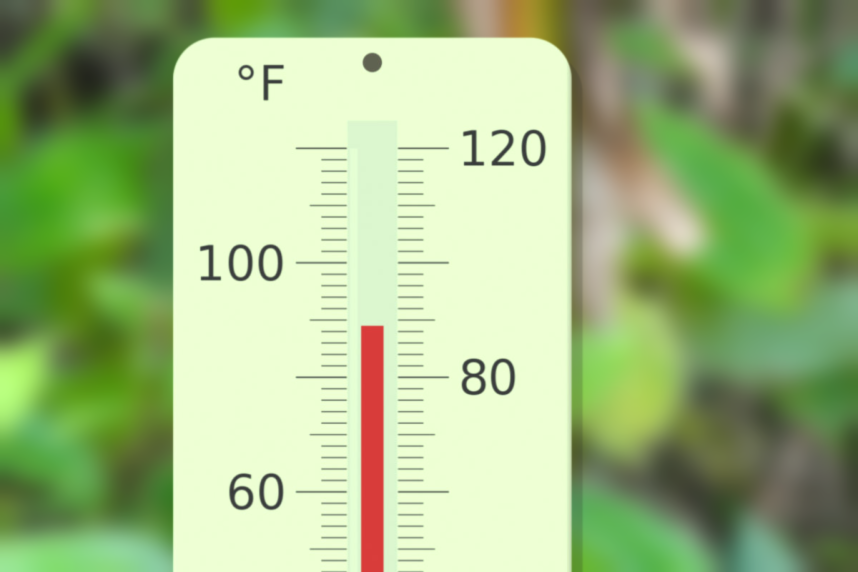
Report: 89 °F
